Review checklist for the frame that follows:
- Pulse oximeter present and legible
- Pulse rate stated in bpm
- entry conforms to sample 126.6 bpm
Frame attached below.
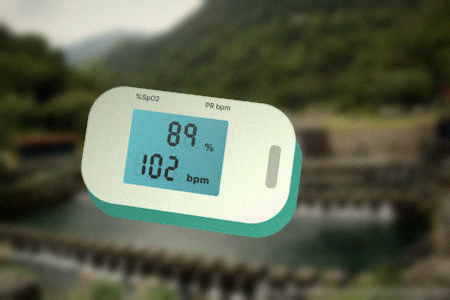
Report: 102 bpm
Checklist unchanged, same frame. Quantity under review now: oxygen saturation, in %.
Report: 89 %
